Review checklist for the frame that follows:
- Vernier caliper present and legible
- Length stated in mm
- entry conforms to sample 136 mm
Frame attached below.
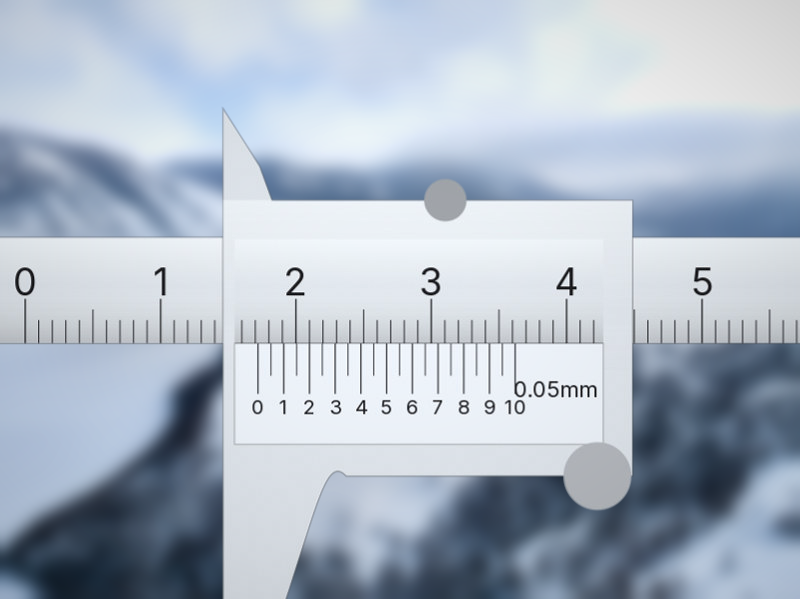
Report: 17.2 mm
